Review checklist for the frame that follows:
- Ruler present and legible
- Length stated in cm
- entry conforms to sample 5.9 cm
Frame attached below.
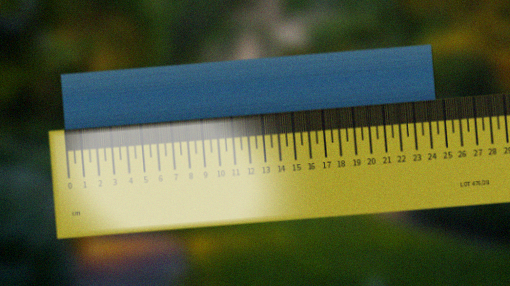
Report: 24.5 cm
